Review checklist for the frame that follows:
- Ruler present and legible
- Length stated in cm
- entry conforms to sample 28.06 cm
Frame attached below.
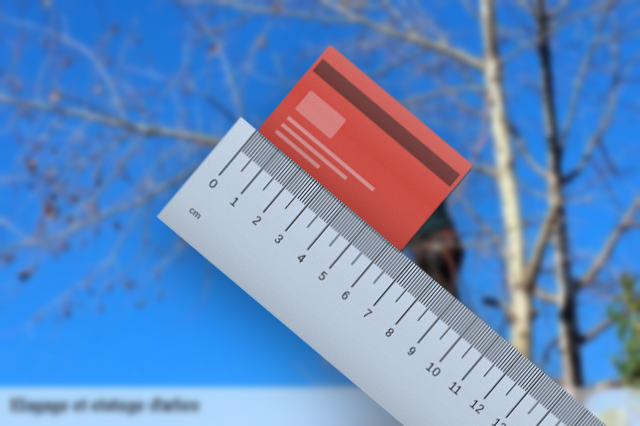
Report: 6.5 cm
